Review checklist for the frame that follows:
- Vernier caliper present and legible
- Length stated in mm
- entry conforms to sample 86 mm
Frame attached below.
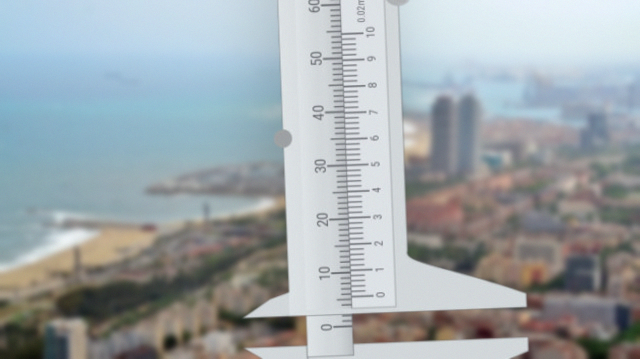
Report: 5.5 mm
